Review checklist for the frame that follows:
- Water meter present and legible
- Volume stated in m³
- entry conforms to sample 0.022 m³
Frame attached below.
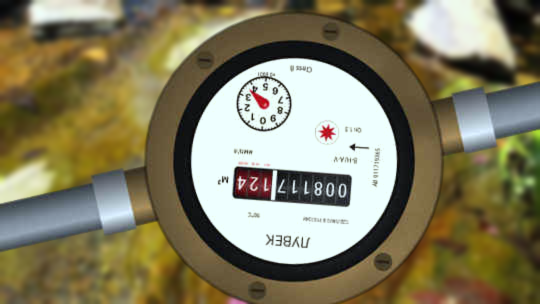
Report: 8117.1243 m³
